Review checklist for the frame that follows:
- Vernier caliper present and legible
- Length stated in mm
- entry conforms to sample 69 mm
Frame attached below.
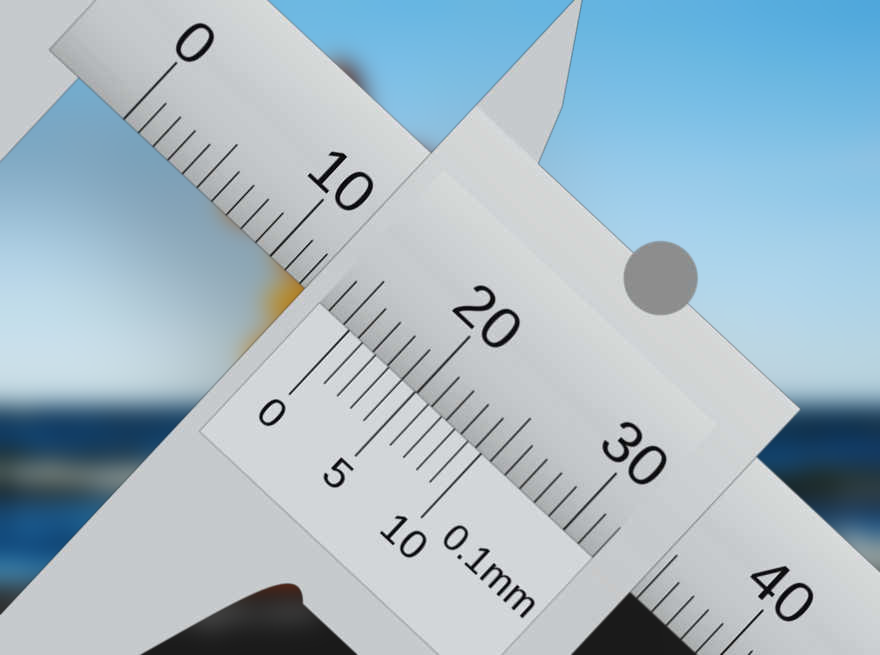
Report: 15.4 mm
